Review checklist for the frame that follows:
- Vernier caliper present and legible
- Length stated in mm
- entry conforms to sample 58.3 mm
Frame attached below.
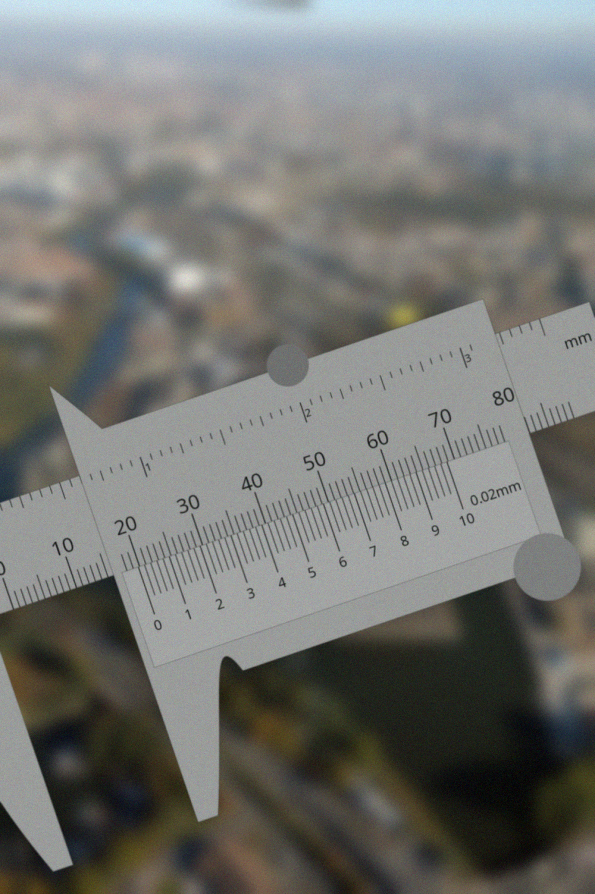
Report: 19.8 mm
